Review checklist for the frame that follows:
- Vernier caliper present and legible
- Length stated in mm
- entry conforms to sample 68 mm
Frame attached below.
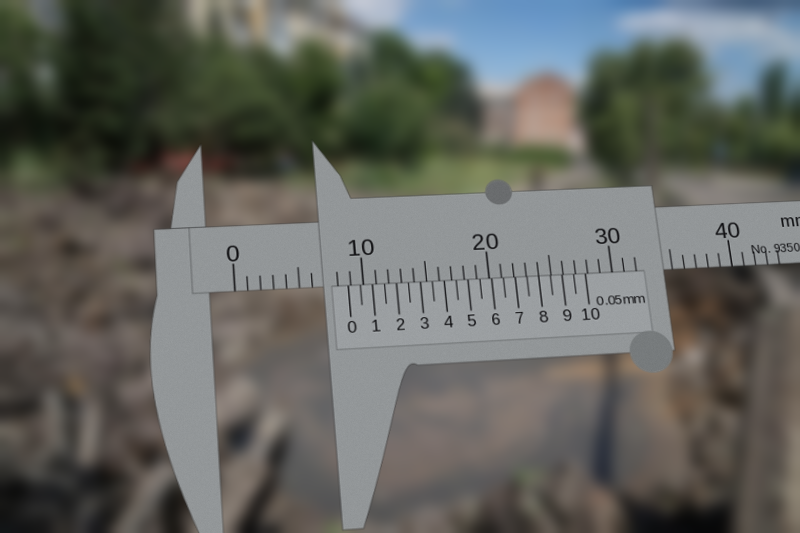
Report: 8.8 mm
